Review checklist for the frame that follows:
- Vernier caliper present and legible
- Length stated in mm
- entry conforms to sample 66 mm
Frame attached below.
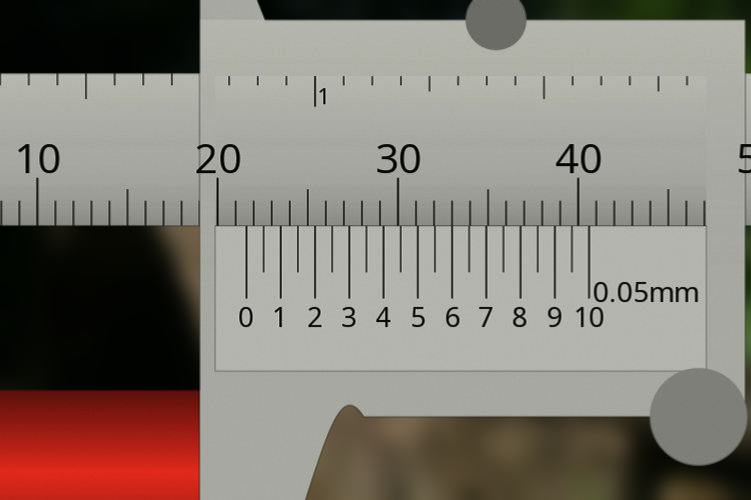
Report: 21.6 mm
